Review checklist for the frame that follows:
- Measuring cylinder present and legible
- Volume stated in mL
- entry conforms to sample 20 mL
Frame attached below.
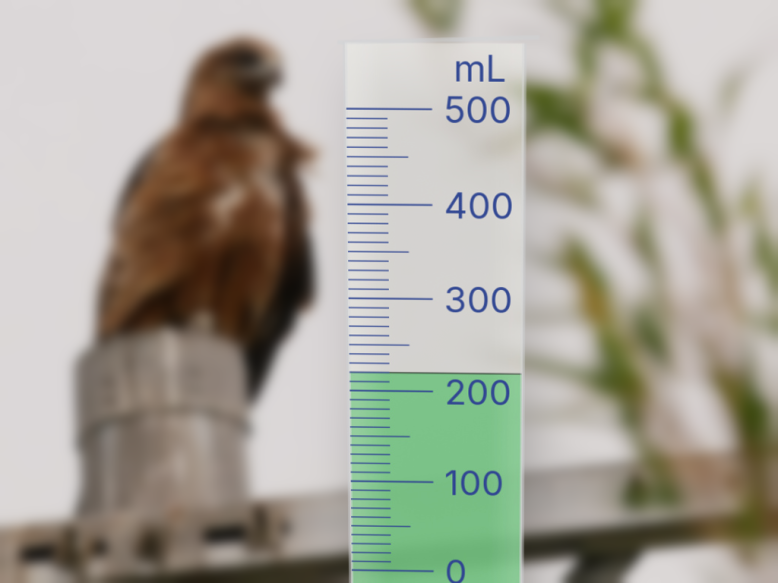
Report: 220 mL
